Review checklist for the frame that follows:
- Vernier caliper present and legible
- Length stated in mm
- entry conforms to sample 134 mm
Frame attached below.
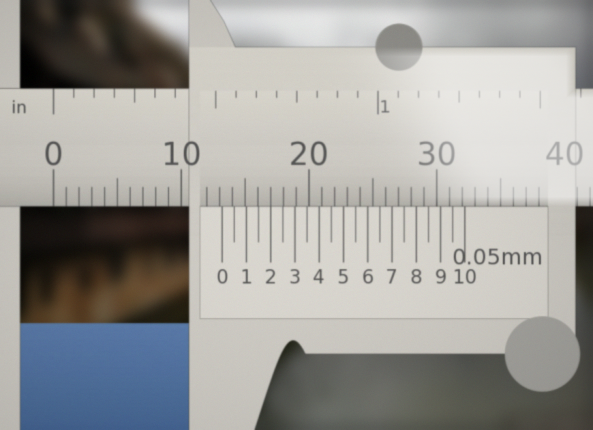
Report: 13.2 mm
